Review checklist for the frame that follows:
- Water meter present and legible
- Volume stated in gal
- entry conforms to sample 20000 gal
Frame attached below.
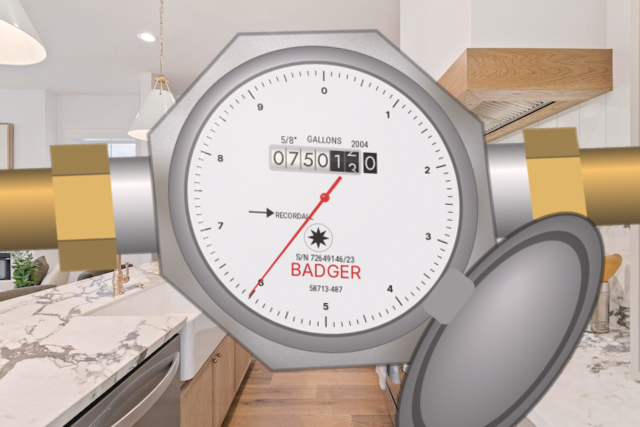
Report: 750126.0 gal
